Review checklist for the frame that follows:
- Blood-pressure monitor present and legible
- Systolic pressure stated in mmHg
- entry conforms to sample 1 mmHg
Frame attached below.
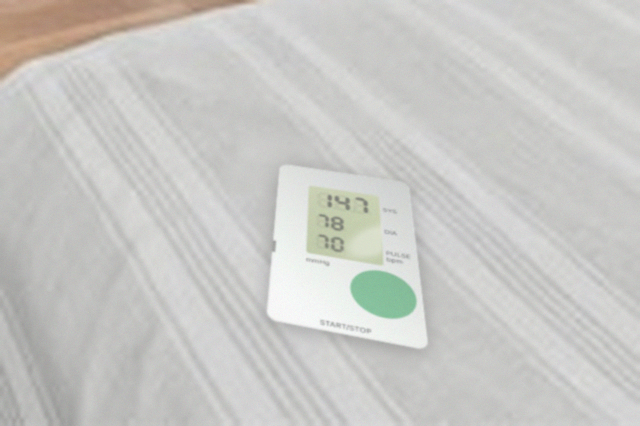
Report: 147 mmHg
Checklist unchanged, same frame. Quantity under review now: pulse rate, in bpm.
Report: 70 bpm
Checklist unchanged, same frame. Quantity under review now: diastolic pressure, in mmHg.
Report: 78 mmHg
